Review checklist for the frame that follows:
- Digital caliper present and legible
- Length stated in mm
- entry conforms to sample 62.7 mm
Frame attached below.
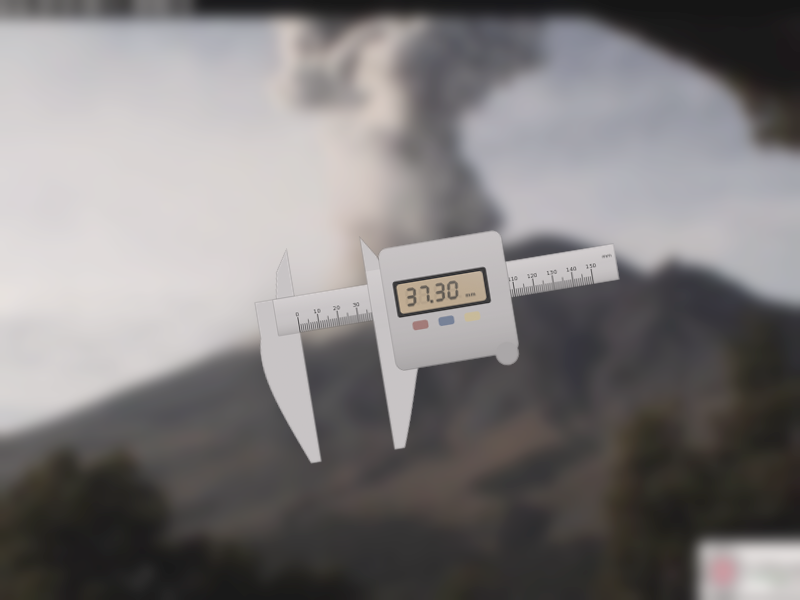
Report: 37.30 mm
